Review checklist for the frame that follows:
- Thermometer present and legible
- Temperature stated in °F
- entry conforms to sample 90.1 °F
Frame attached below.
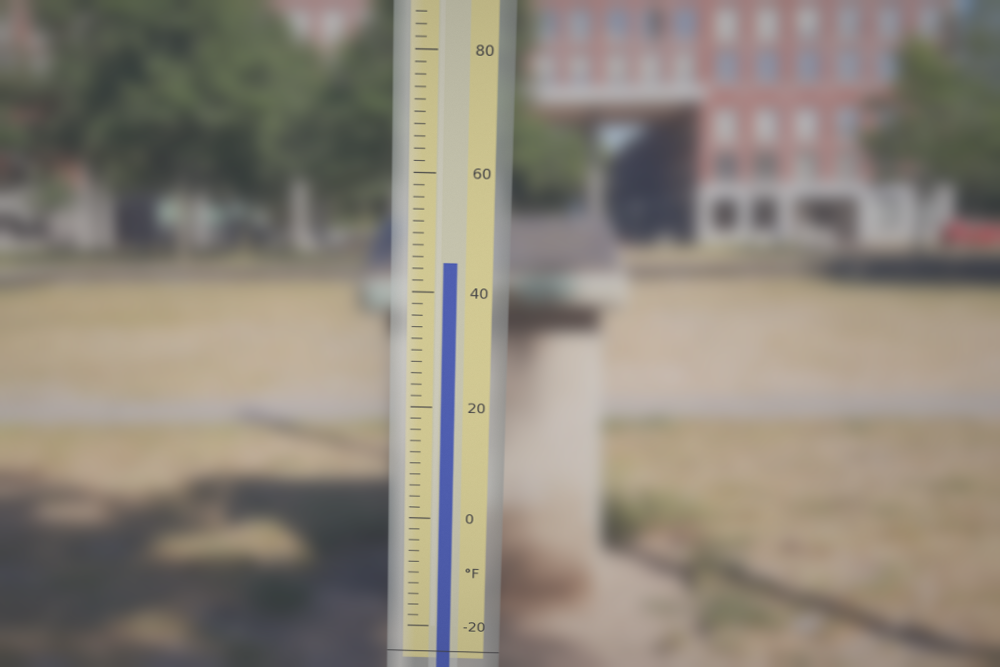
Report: 45 °F
